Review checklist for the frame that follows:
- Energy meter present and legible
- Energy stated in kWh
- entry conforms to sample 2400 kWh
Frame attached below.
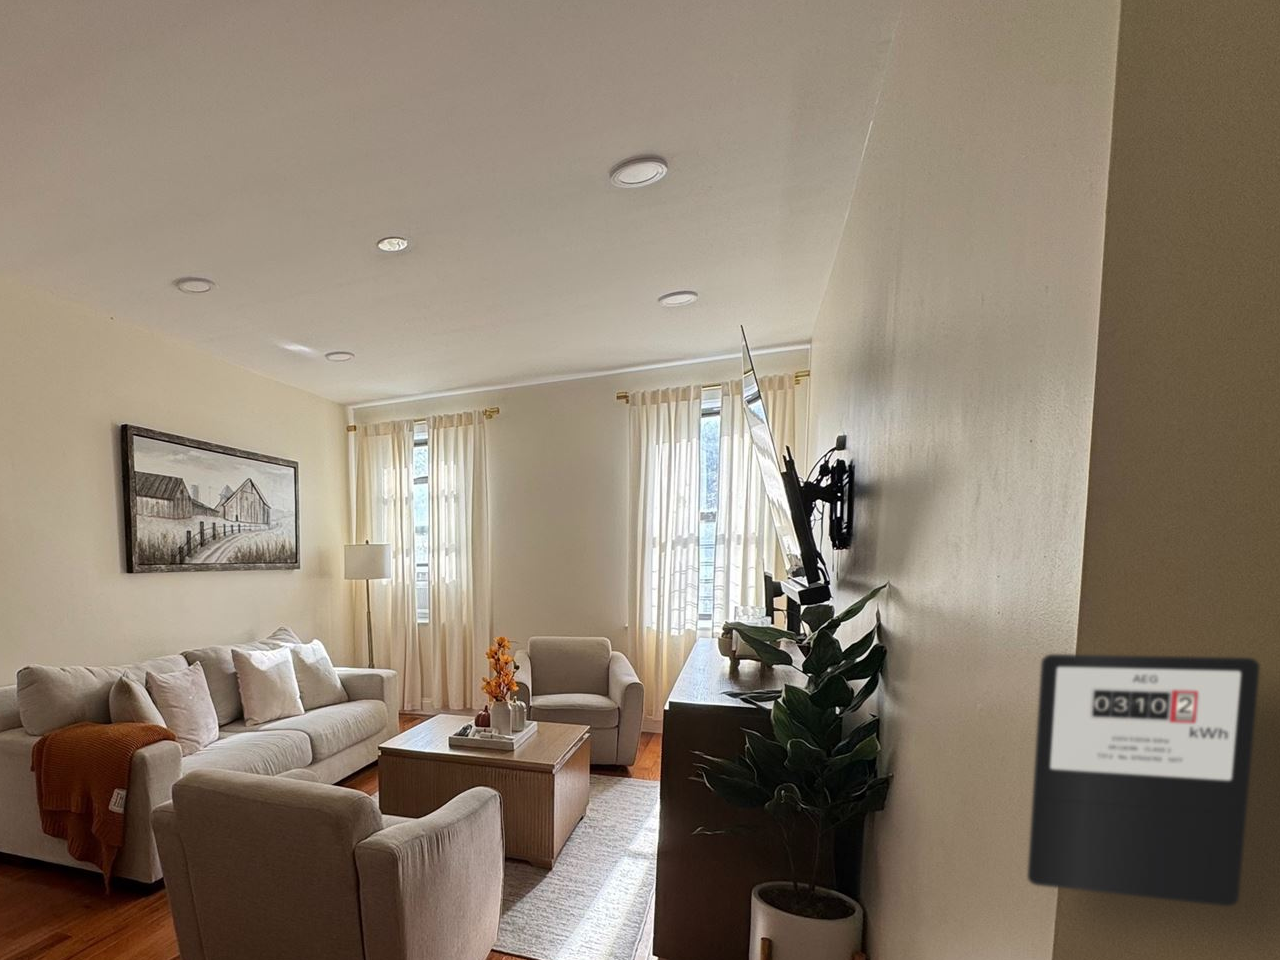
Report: 310.2 kWh
